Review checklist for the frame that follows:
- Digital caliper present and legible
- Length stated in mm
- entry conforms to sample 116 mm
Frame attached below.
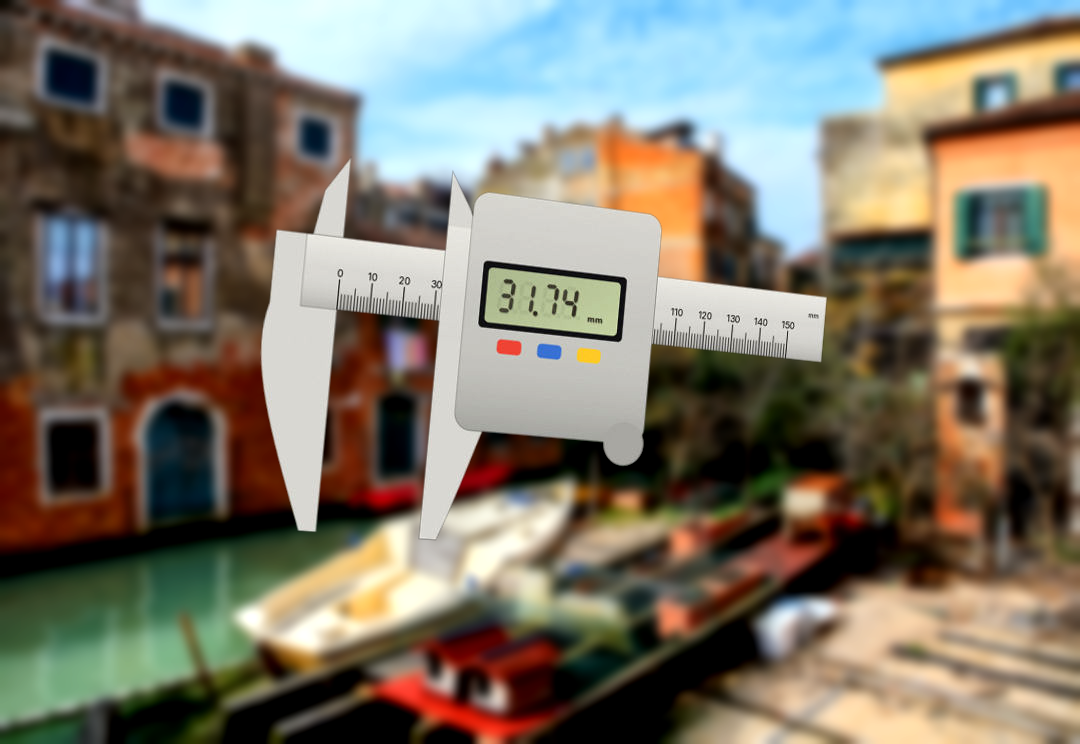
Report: 31.74 mm
